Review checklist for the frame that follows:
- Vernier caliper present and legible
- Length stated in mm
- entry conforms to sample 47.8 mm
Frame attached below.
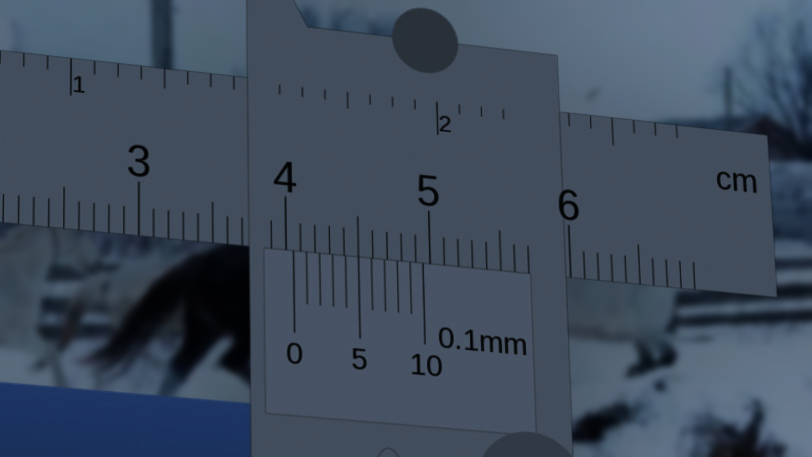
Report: 40.5 mm
